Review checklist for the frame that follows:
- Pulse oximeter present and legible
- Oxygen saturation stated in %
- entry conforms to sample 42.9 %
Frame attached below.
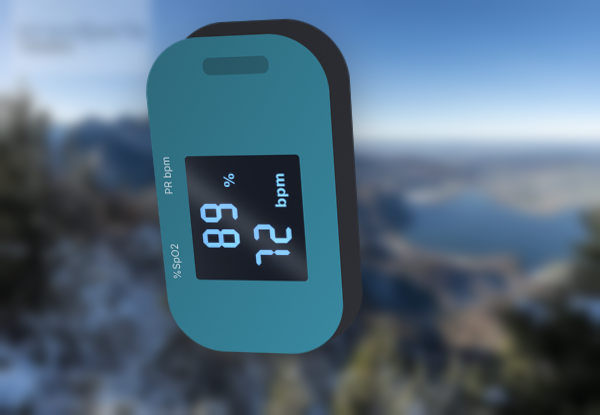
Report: 89 %
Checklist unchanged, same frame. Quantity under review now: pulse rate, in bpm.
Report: 72 bpm
